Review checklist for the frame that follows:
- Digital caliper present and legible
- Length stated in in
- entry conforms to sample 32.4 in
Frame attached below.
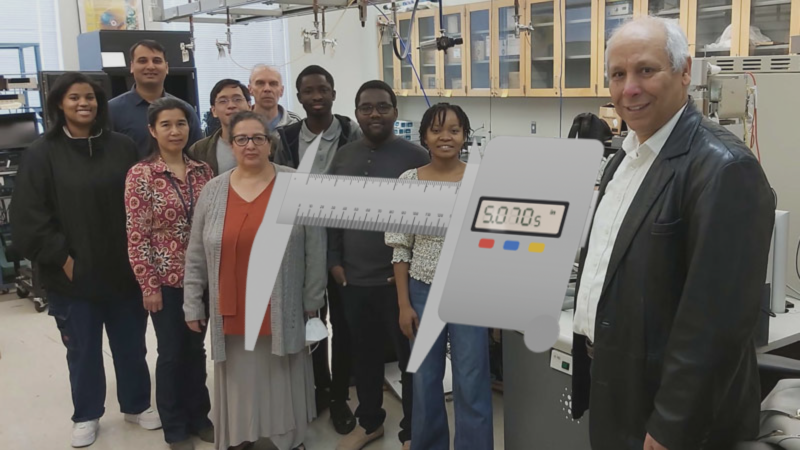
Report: 5.0705 in
